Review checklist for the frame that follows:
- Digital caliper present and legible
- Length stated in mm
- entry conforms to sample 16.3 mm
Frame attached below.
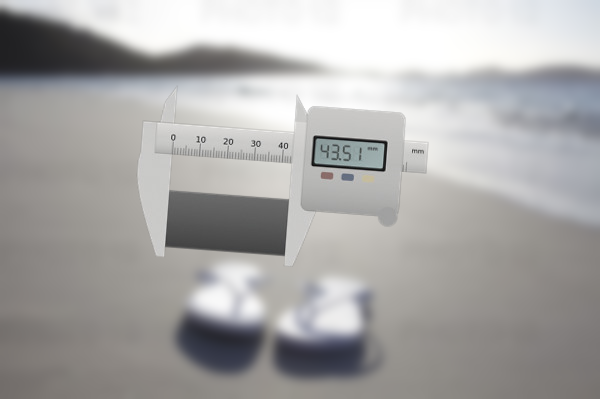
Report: 43.51 mm
